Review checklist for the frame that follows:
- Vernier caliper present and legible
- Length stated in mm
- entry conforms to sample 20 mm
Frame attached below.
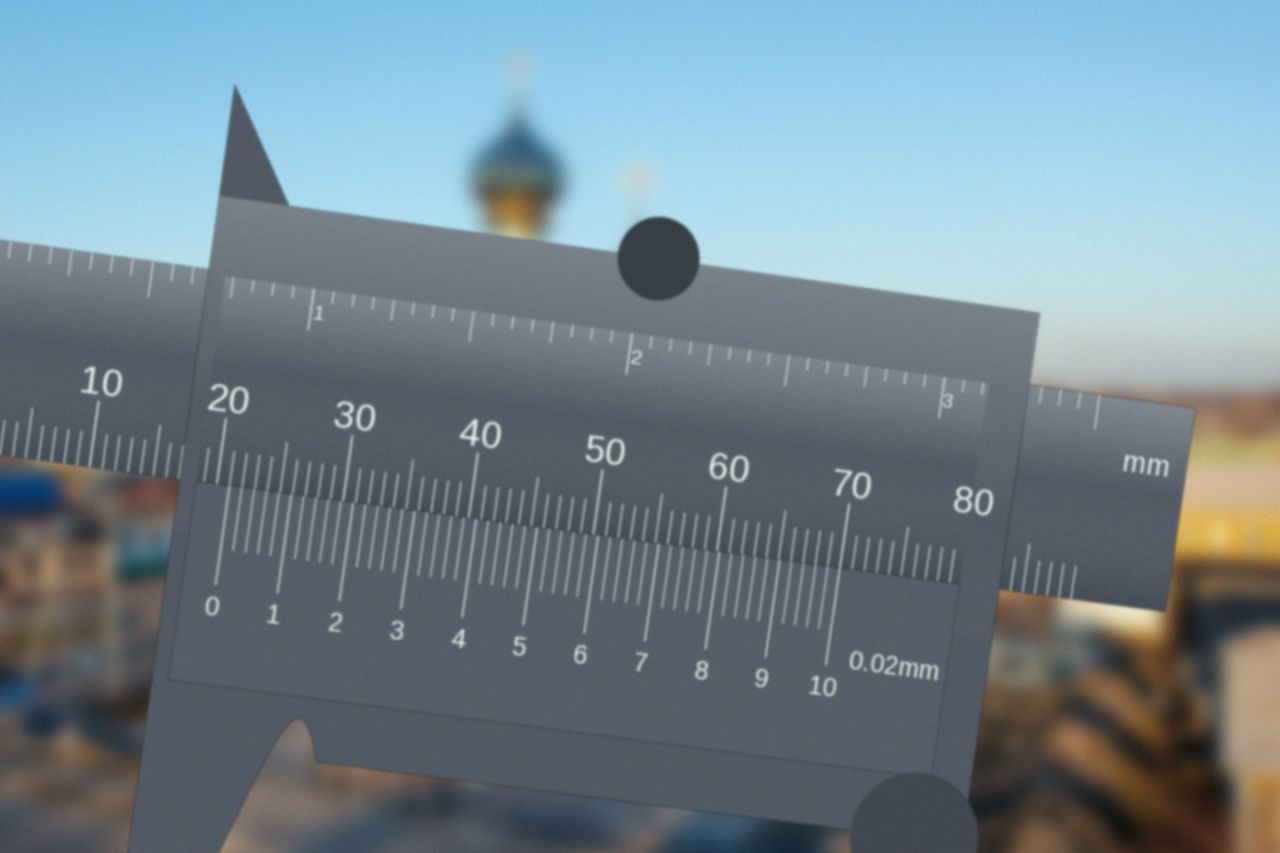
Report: 21.0 mm
